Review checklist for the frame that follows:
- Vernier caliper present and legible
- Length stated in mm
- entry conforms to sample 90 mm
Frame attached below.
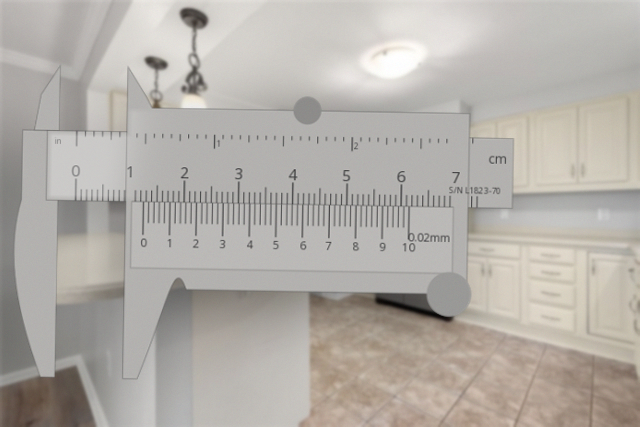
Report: 12.5 mm
